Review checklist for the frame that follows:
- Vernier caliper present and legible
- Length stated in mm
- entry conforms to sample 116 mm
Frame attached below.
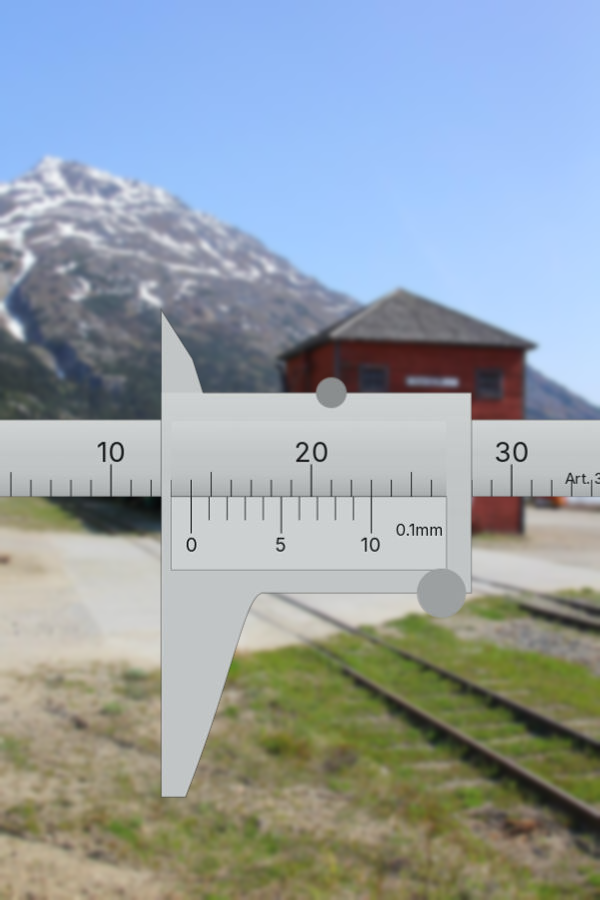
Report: 14.0 mm
